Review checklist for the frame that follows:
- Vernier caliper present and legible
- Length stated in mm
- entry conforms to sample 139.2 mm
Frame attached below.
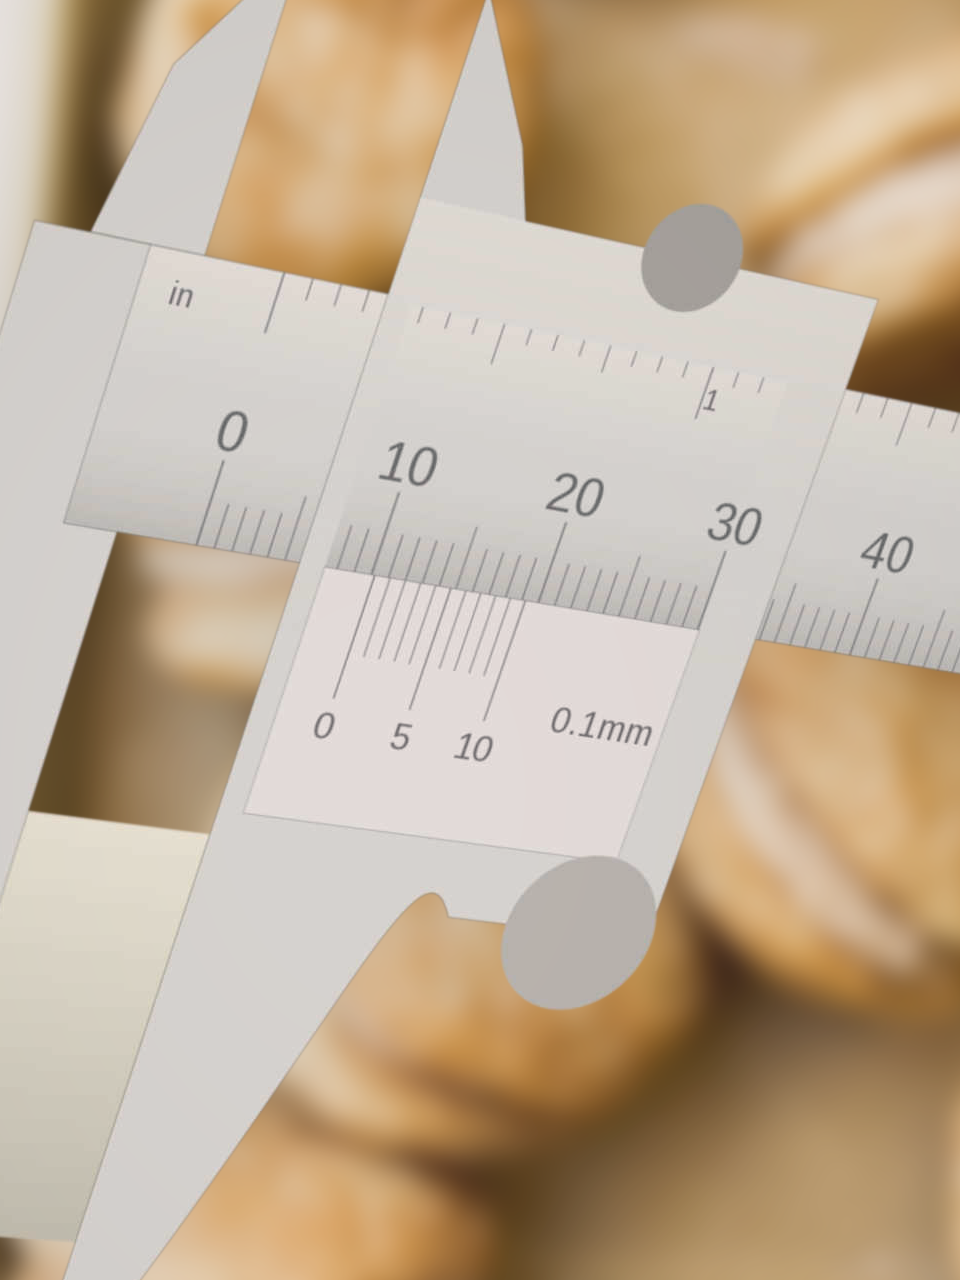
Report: 10.2 mm
